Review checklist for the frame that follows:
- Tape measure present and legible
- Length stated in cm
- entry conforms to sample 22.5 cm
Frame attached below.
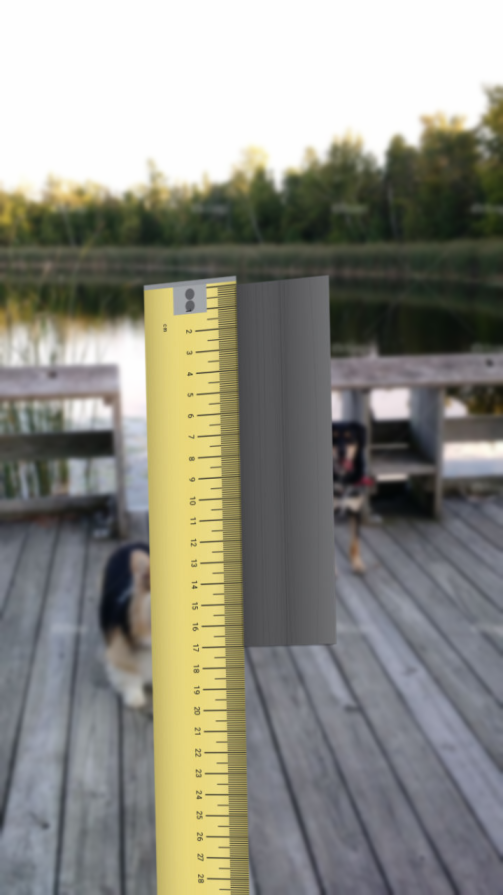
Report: 17 cm
